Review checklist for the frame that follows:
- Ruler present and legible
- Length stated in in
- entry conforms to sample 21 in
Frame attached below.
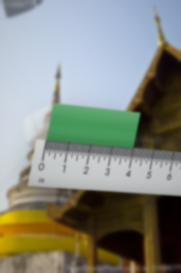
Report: 4 in
